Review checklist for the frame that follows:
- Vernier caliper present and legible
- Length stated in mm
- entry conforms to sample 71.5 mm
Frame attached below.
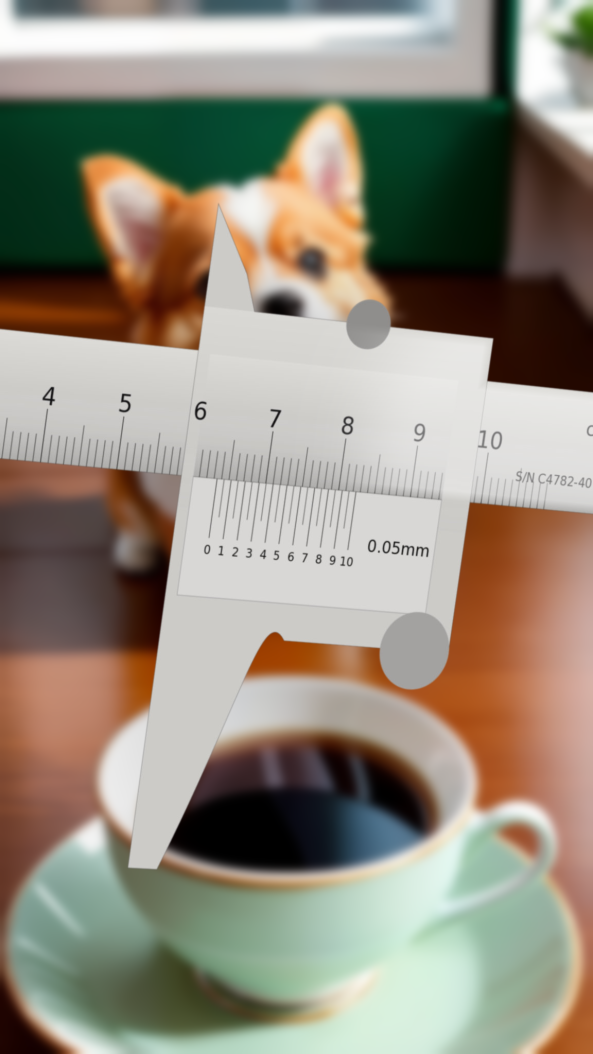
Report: 63.4 mm
